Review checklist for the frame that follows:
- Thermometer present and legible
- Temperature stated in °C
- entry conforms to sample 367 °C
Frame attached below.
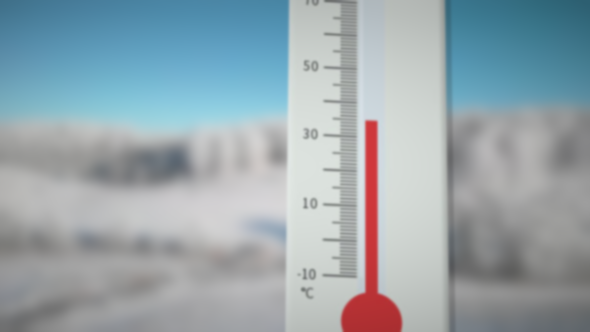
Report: 35 °C
